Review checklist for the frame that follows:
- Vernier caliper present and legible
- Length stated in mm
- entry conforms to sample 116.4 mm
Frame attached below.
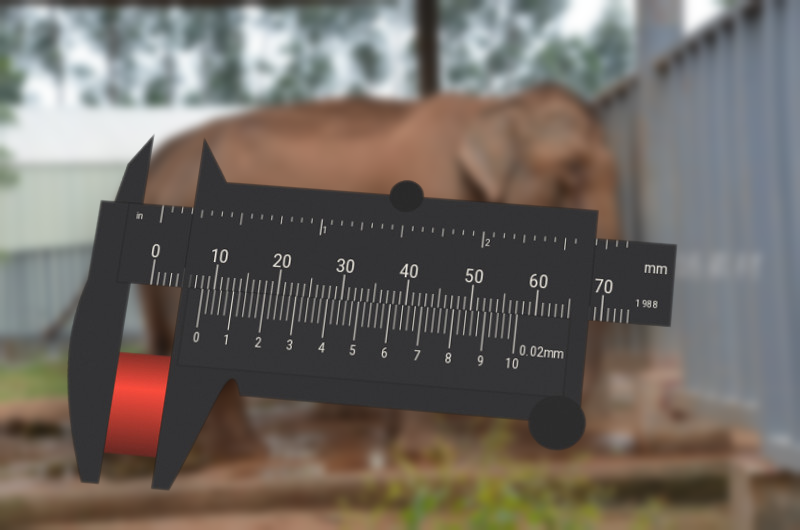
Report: 8.2 mm
